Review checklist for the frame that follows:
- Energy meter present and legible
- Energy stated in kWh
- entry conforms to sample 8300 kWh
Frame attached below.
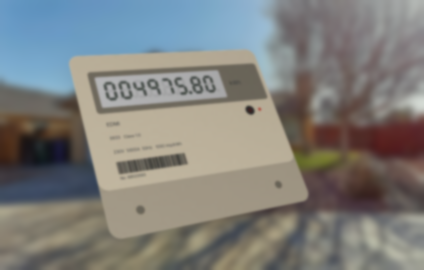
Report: 4975.80 kWh
